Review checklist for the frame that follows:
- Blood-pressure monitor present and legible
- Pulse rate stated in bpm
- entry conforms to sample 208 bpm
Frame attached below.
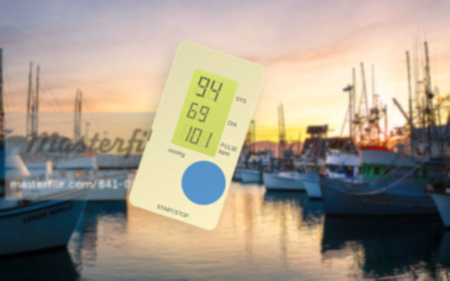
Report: 101 bpm
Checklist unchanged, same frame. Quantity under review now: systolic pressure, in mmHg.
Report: 94 mmHg
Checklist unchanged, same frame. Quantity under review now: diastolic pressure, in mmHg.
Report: 69 mmHg
